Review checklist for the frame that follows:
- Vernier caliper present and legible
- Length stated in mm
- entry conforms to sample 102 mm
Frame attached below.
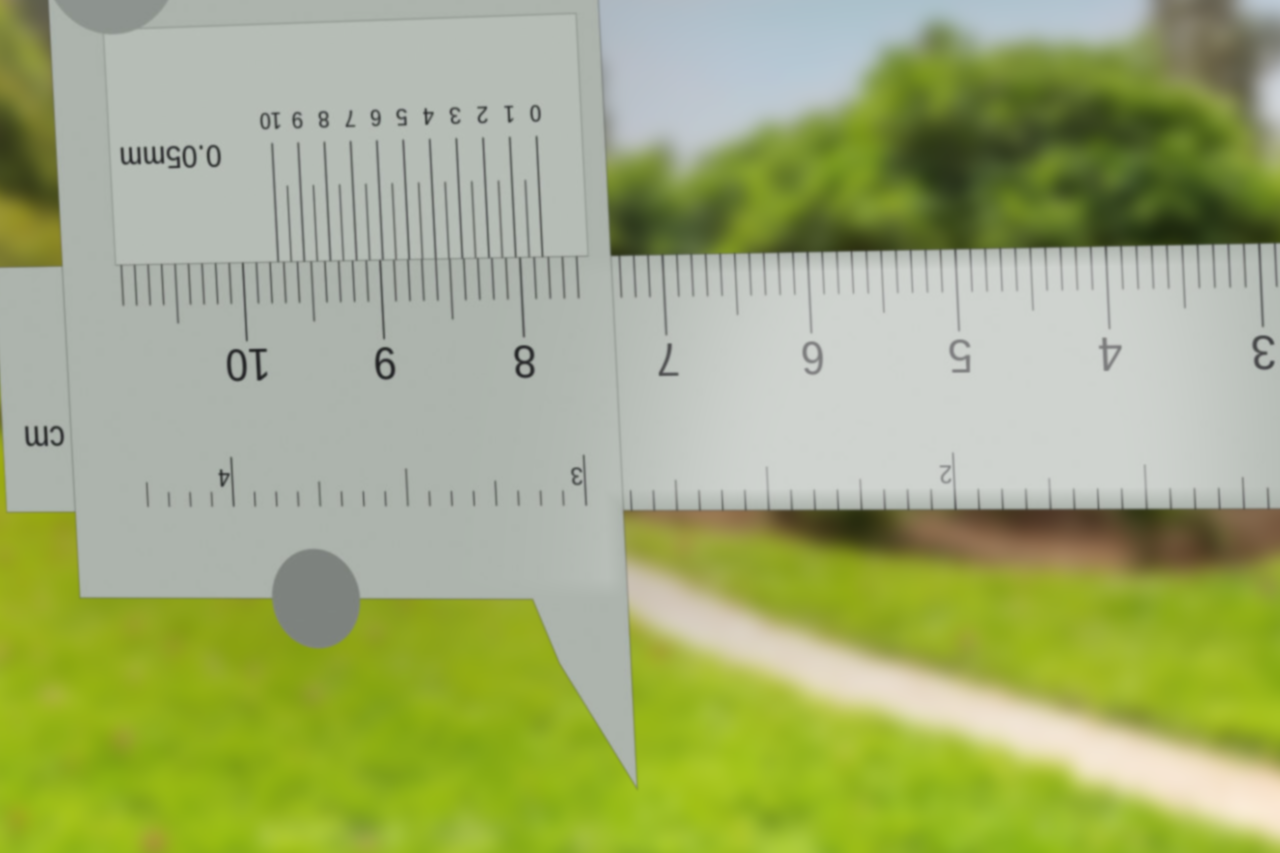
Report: 78.4 mm
